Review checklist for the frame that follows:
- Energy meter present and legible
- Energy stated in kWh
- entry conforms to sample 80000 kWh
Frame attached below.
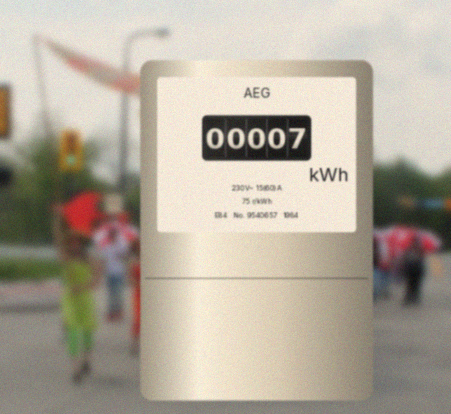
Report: 7 kWh
